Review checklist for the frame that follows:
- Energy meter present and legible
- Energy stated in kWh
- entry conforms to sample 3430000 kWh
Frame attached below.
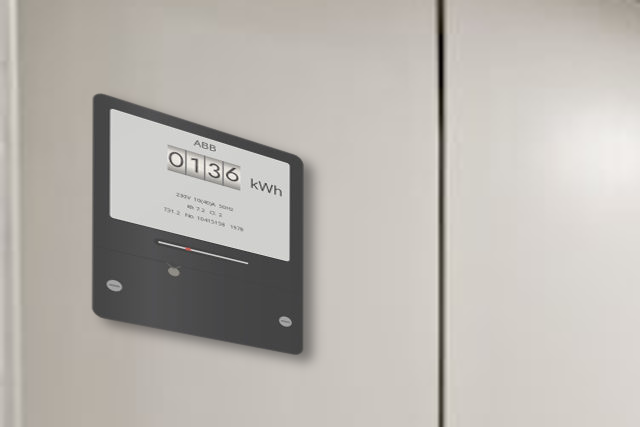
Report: 136 kWh
